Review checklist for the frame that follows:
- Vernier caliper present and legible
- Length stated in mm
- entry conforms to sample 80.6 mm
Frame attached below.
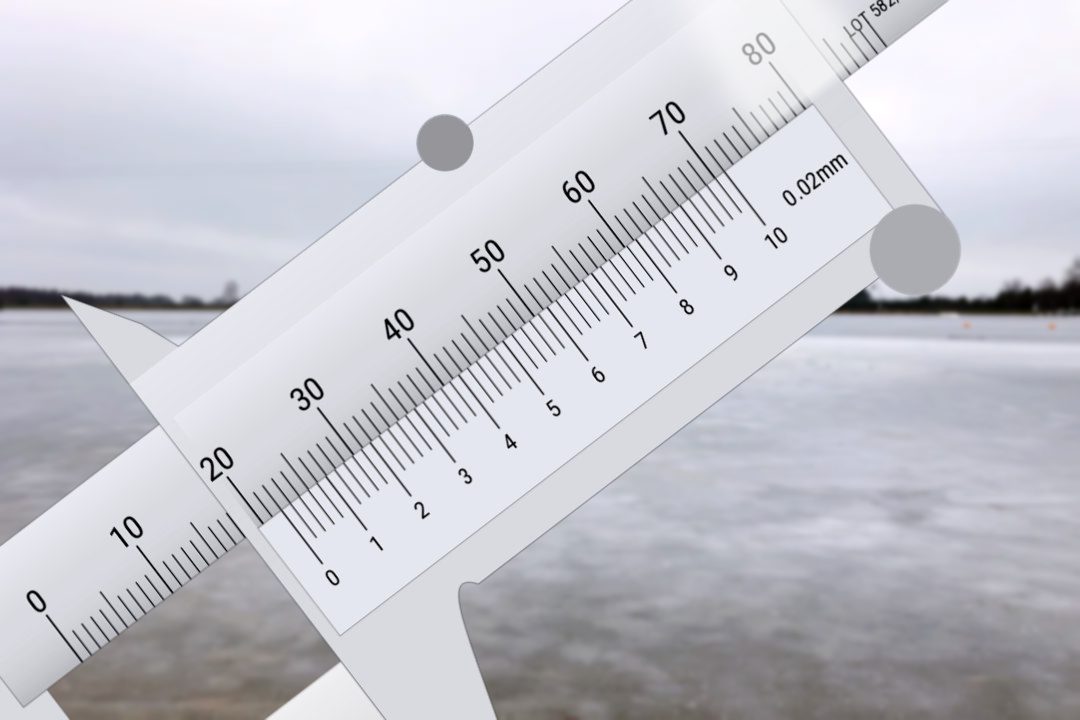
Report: 22.0 mm
